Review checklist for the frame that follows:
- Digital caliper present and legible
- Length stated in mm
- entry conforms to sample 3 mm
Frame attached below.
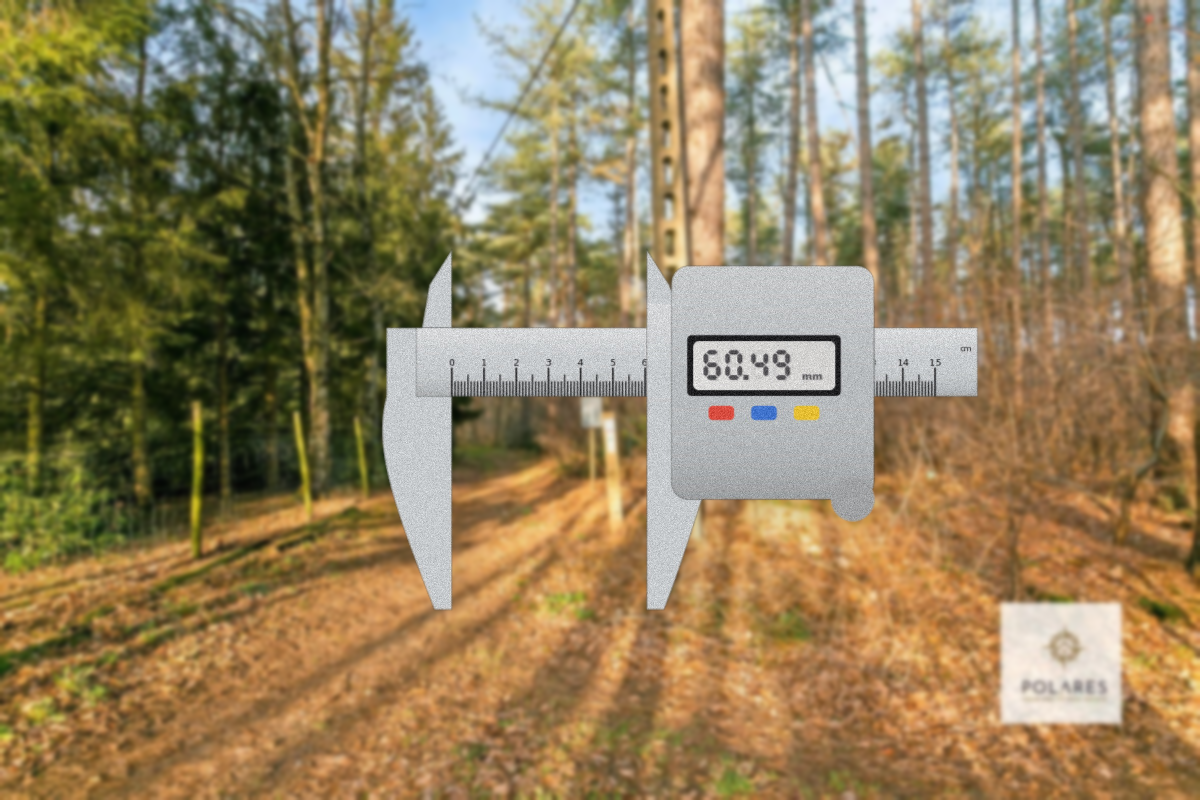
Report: 60.49 mm
